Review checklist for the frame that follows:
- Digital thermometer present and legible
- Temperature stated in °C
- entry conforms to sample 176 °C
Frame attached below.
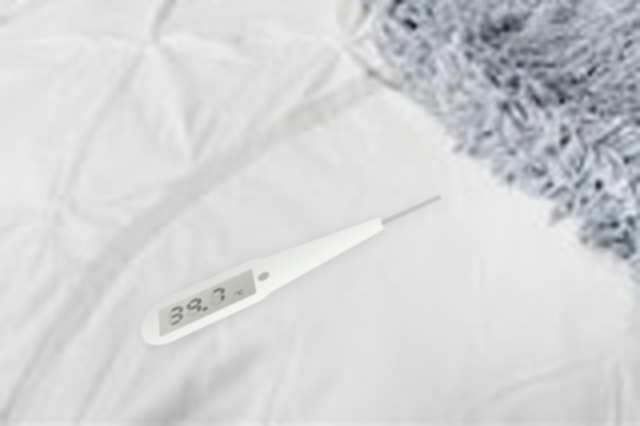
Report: 39.7 °C
